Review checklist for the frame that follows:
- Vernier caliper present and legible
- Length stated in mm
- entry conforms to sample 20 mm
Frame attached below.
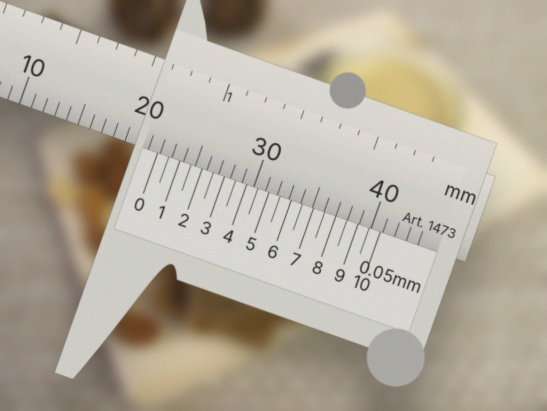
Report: 21.8 mm
